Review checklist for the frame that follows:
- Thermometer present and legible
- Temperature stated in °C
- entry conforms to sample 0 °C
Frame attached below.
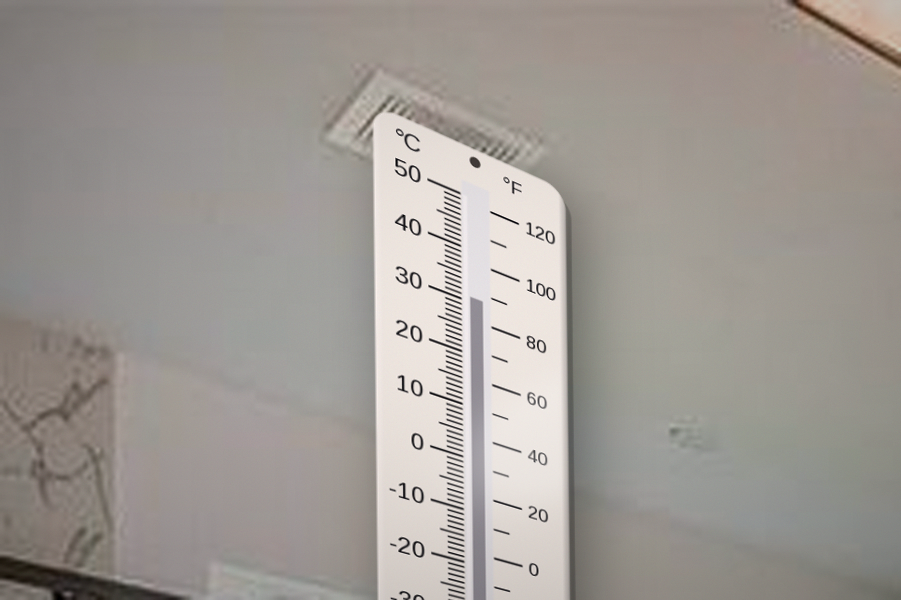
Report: 31 °C
